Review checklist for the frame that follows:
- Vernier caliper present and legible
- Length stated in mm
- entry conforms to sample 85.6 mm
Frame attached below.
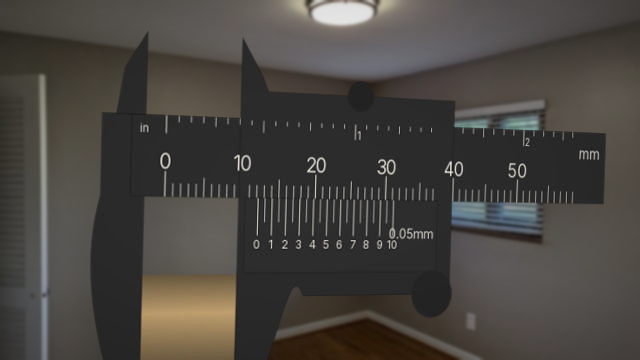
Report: 12.2 mm
